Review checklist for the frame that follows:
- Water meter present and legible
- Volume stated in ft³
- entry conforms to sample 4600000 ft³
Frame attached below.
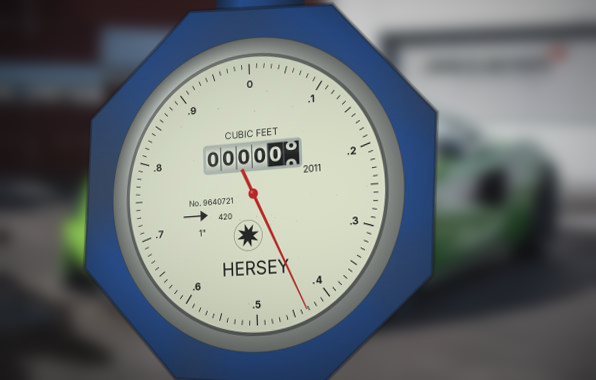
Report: 8.43 ft³
